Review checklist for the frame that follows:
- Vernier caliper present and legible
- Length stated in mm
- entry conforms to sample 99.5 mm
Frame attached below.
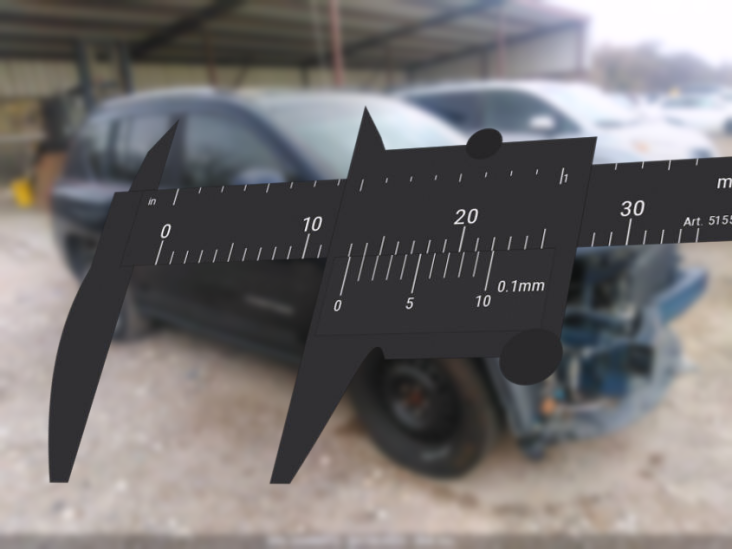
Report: 13.1 mm
